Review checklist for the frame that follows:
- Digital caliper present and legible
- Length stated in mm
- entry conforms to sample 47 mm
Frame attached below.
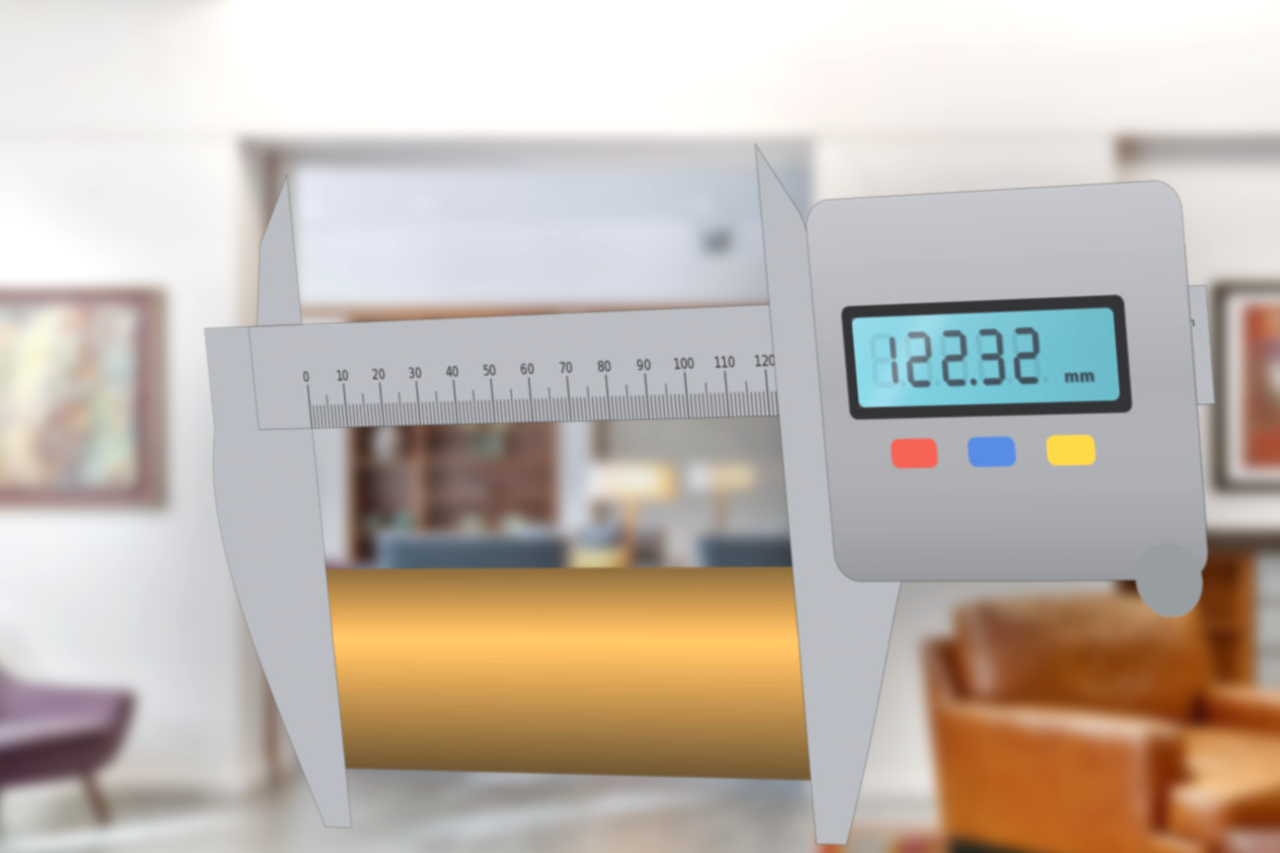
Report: 122.32 mm
